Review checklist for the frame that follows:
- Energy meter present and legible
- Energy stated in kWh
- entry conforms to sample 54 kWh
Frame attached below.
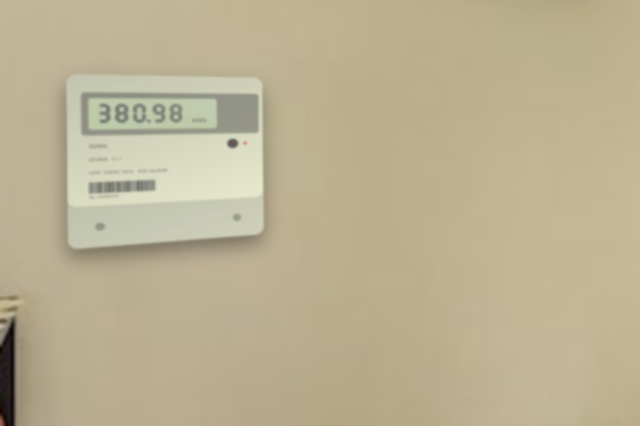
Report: 380.98 kWh
